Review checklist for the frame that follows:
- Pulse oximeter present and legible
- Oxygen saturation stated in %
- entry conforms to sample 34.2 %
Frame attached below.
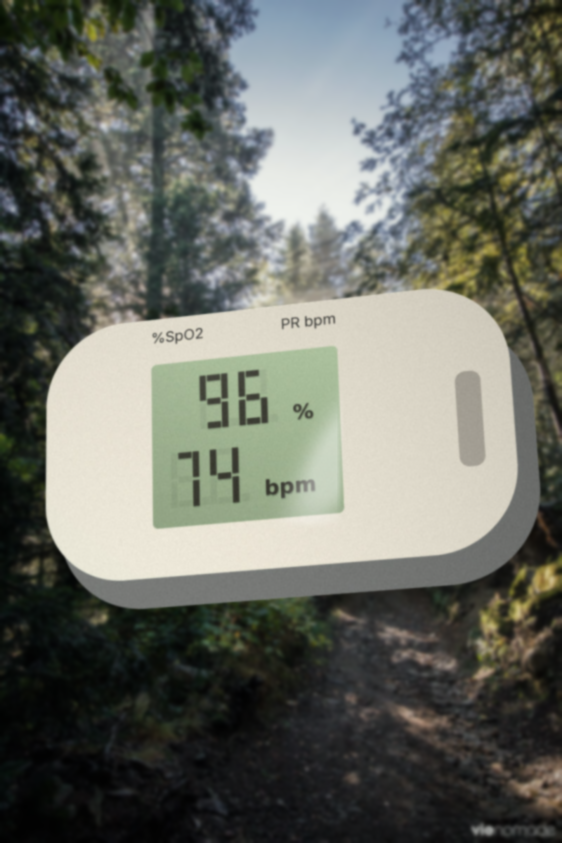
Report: 96 %
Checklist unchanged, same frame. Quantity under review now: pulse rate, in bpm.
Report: 74 bpm
